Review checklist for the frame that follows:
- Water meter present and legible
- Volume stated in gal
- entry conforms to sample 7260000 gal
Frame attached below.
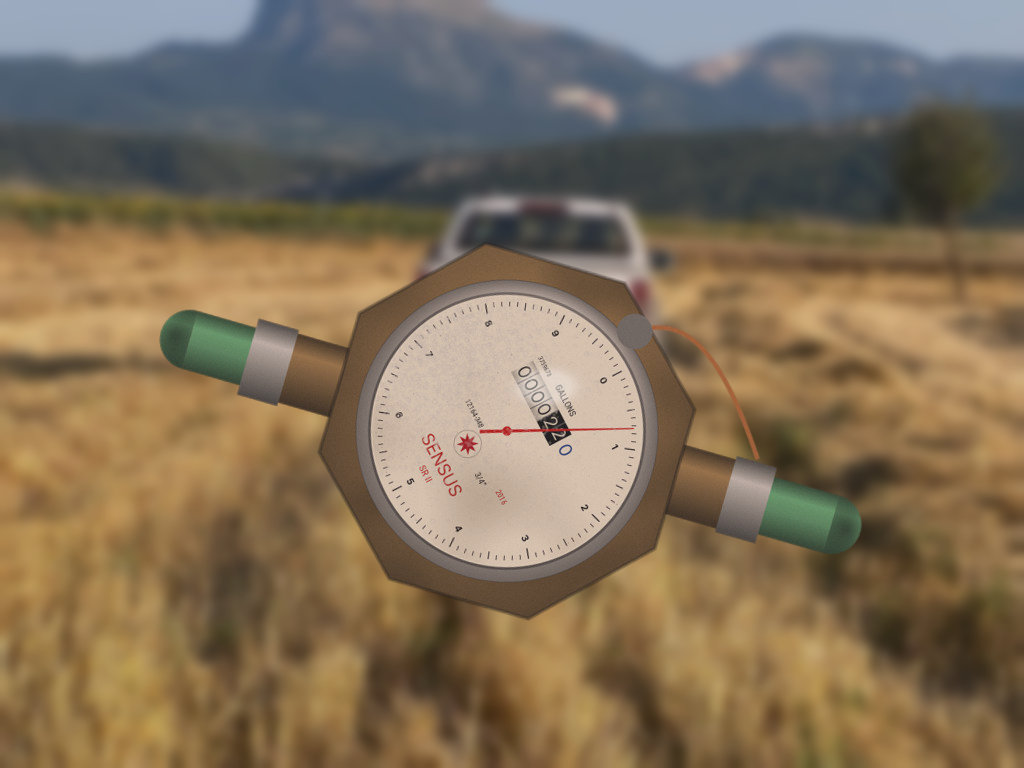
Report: 220.7 gal
